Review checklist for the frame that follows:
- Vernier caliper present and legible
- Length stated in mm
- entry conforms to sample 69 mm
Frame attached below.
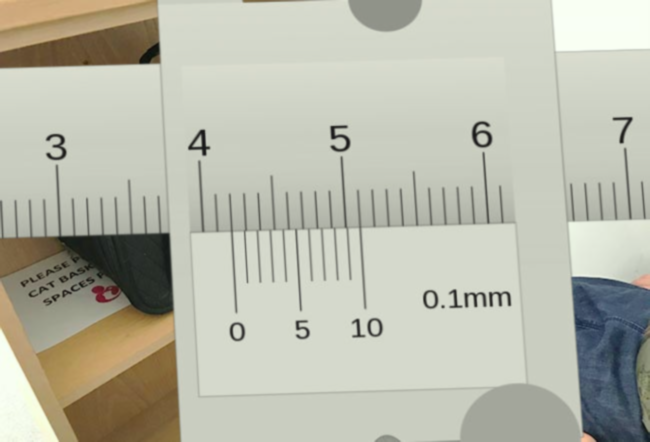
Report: 42.0 mm
